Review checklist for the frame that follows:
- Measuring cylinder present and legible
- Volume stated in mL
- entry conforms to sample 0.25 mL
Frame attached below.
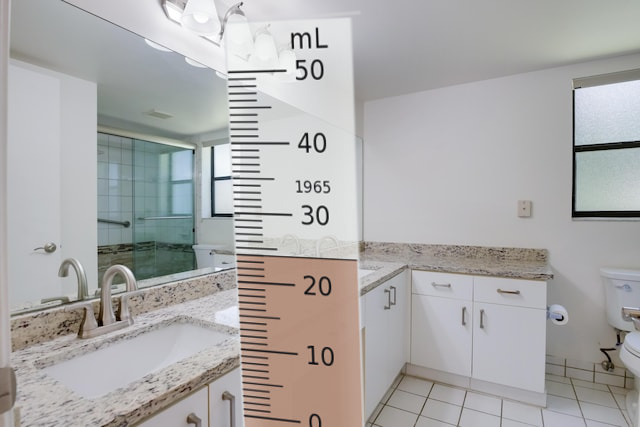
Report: 24 mL
